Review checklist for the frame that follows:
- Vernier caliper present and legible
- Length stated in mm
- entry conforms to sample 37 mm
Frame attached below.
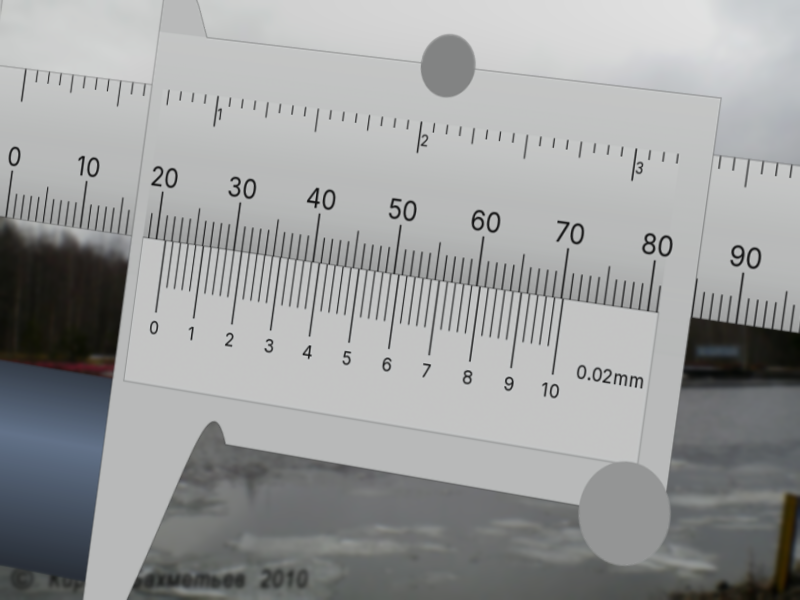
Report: 21.2 mm
